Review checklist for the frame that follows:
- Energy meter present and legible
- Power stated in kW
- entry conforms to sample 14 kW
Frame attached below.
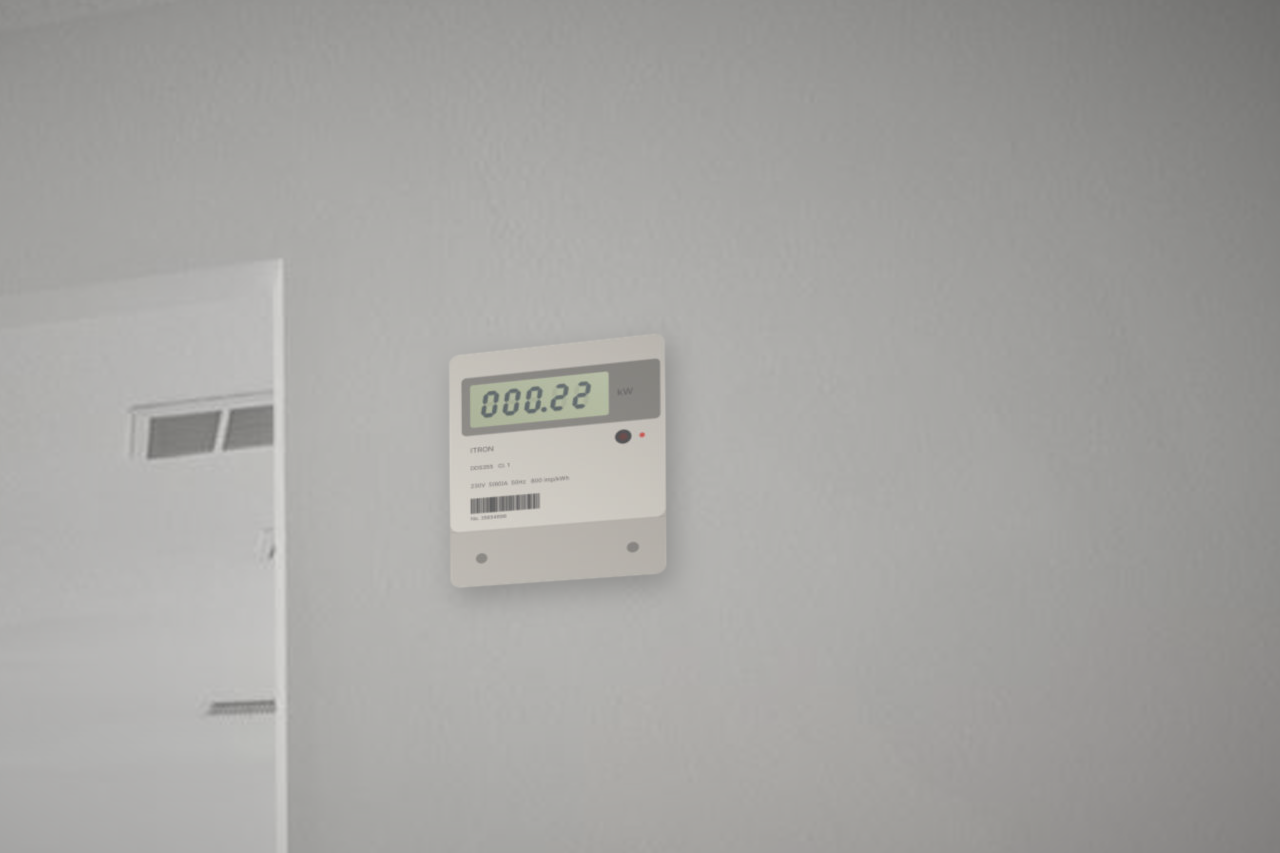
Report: 0.22 kW
